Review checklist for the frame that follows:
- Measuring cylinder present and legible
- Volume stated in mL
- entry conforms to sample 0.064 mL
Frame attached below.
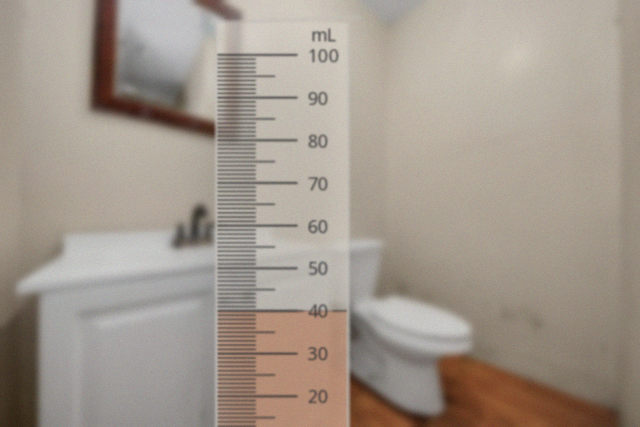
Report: 40 mL
